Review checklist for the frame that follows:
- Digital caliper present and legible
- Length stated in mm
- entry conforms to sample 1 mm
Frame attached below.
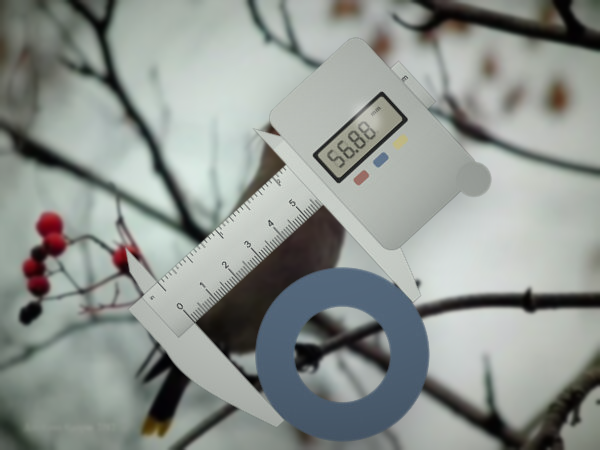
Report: 56.88 mm
